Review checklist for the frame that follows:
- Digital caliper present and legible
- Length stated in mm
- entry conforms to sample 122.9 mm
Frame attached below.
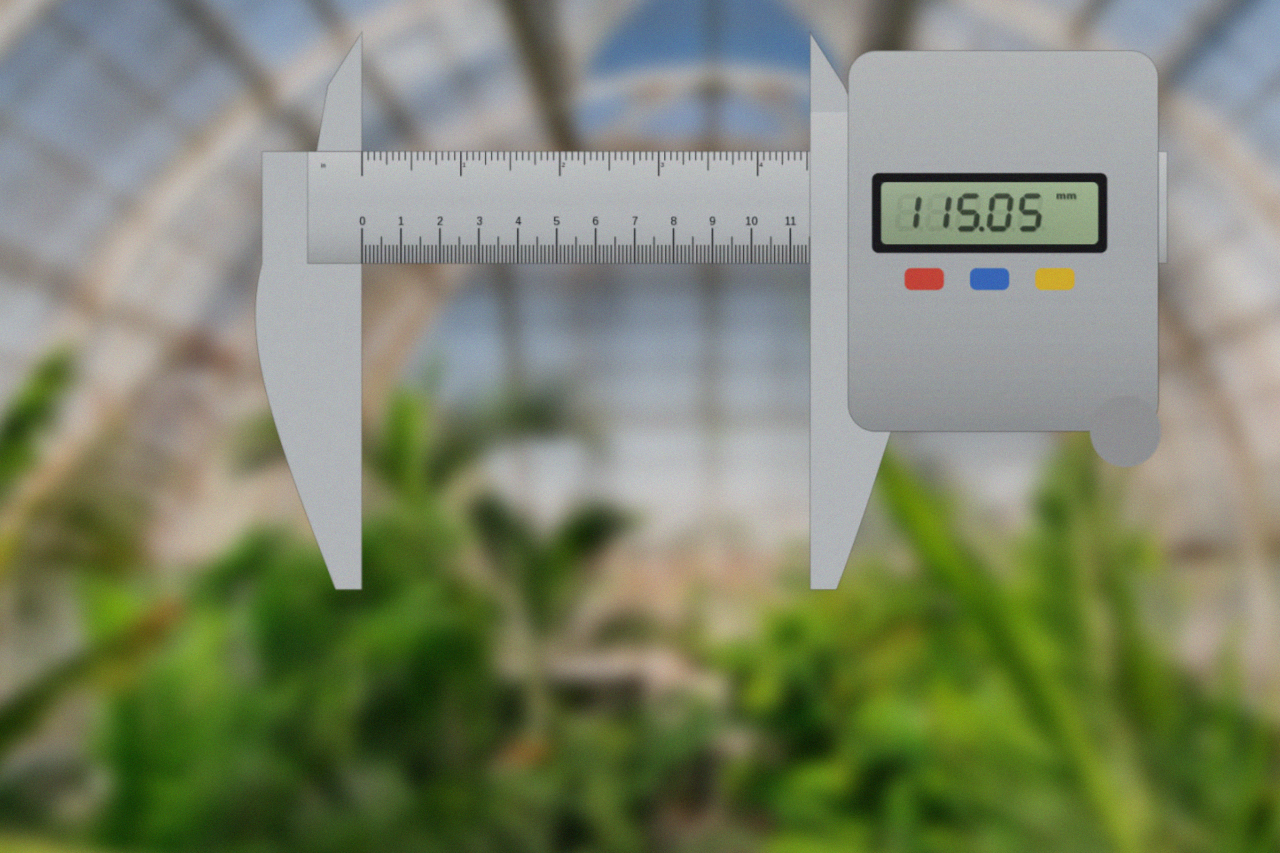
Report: 115.05 mm
